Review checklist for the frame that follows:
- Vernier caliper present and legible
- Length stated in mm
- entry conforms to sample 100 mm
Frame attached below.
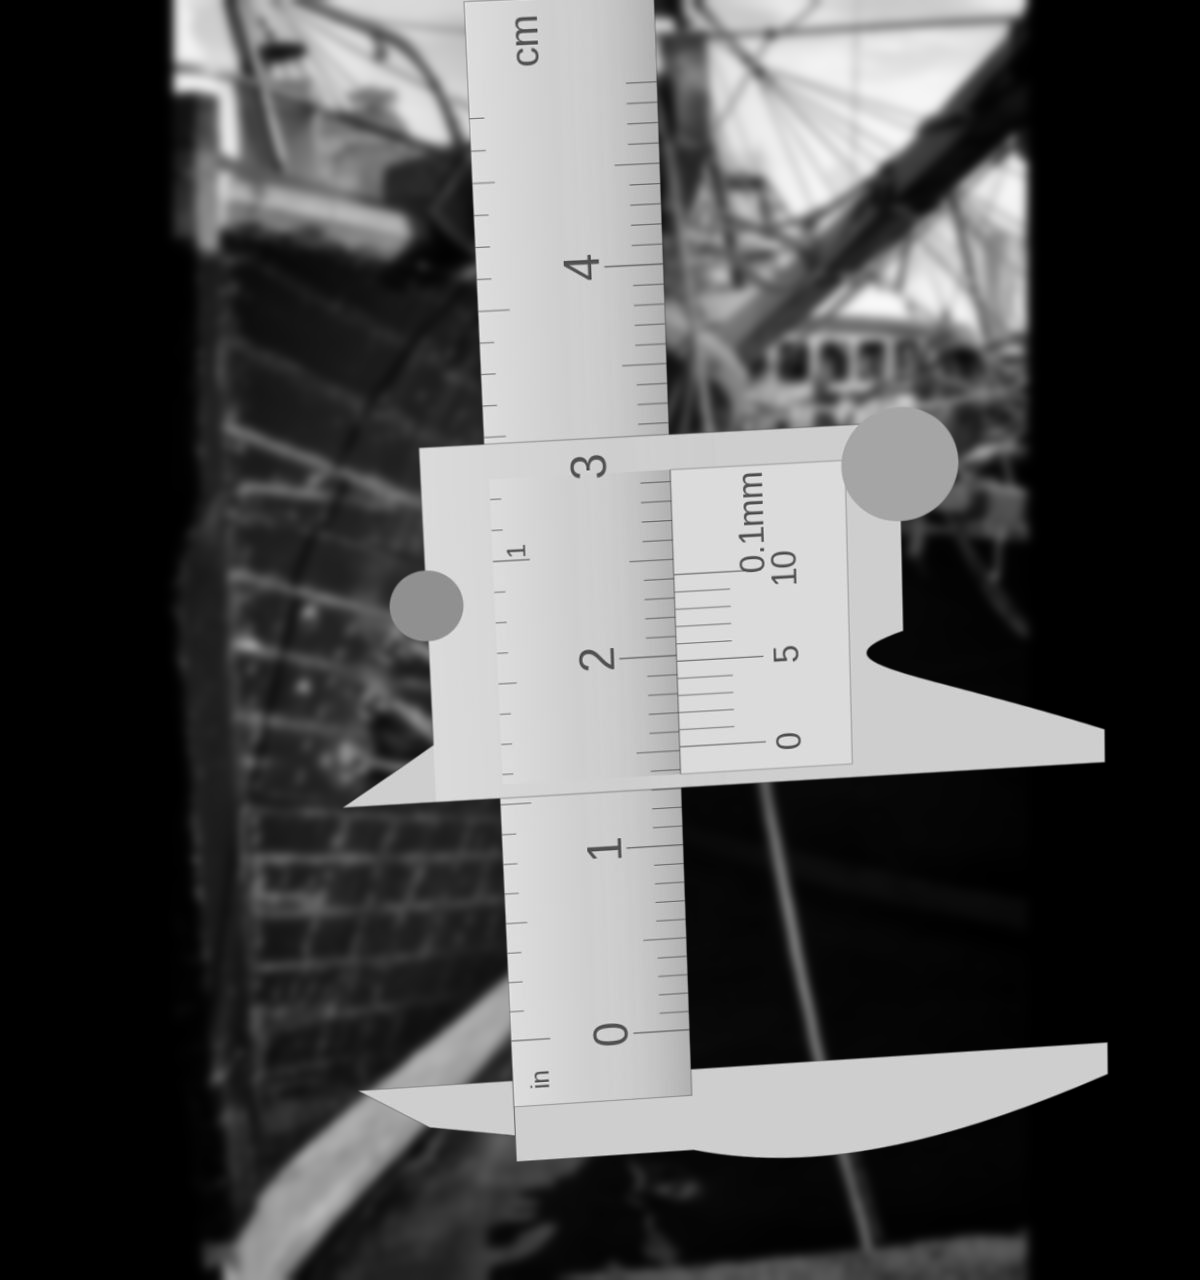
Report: 15.2 mm
